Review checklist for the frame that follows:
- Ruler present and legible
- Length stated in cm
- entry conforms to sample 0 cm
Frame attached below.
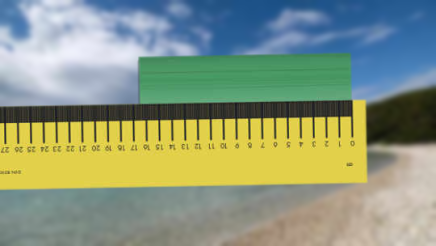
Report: 16.5 cm
